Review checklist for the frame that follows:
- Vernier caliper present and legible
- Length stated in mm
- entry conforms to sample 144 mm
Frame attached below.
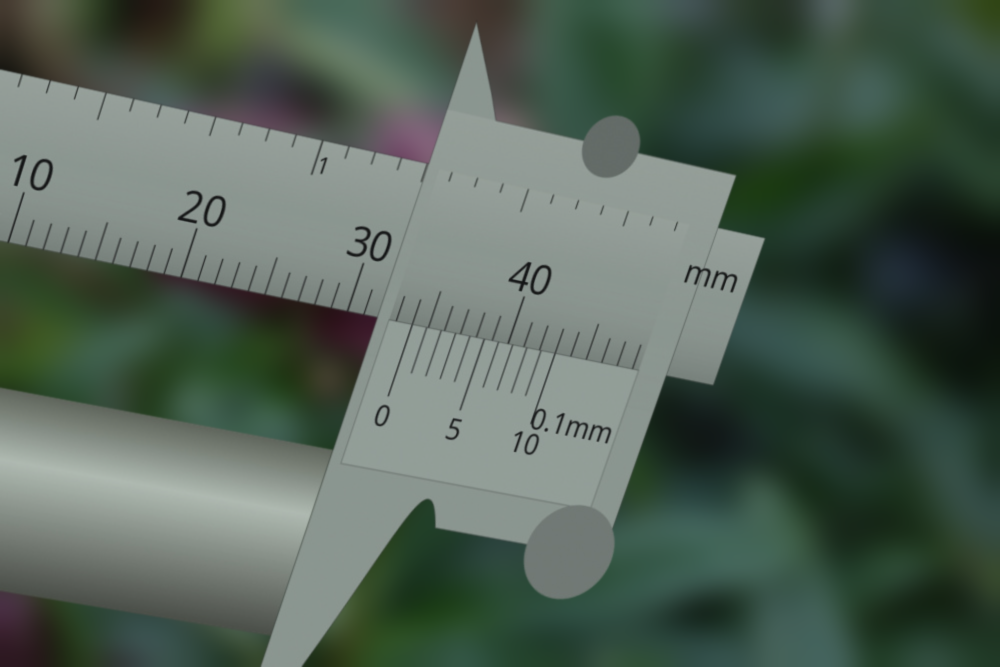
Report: 34.0 mm
